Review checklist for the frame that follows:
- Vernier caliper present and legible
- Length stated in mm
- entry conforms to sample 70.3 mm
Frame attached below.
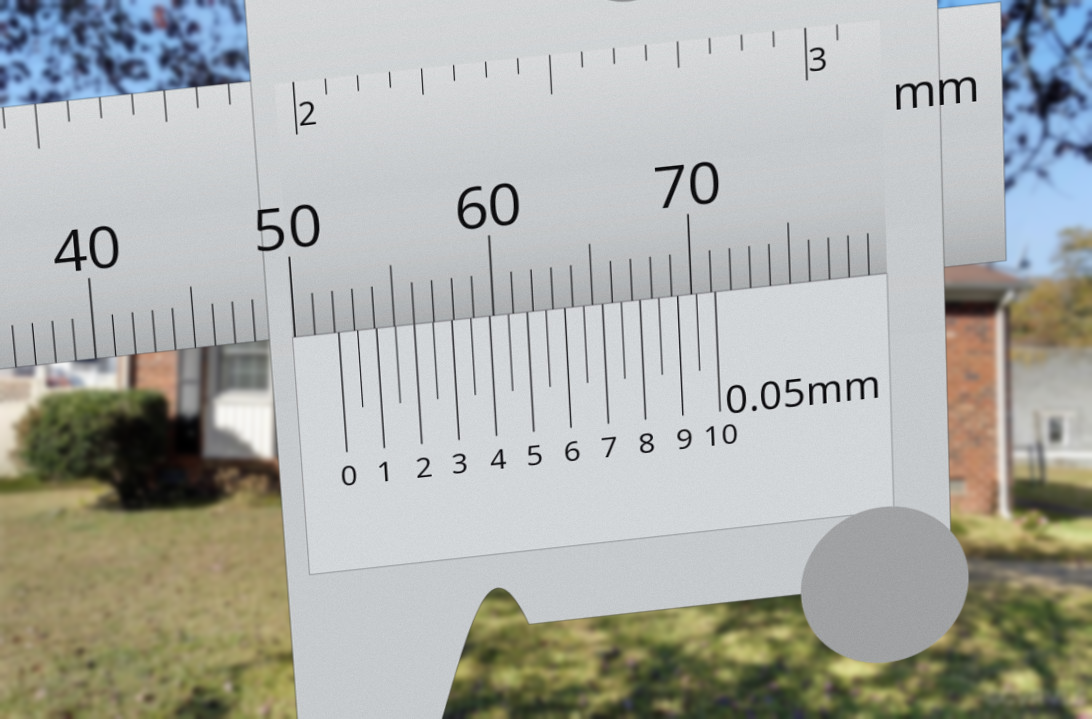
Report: 52.2 mm
